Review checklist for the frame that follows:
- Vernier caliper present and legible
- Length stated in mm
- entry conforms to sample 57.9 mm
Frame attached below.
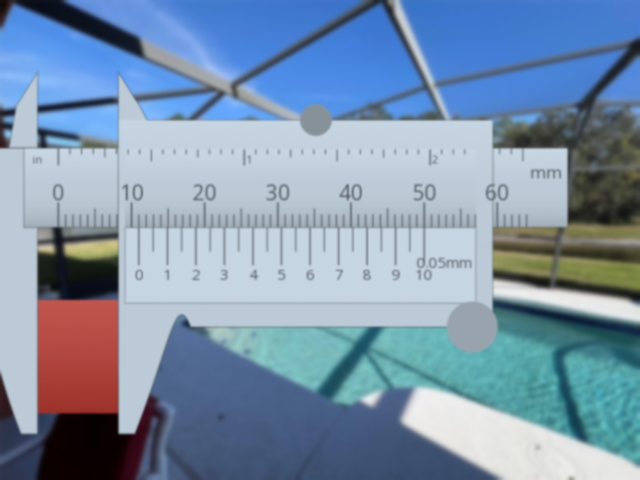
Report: 11.0 mm
